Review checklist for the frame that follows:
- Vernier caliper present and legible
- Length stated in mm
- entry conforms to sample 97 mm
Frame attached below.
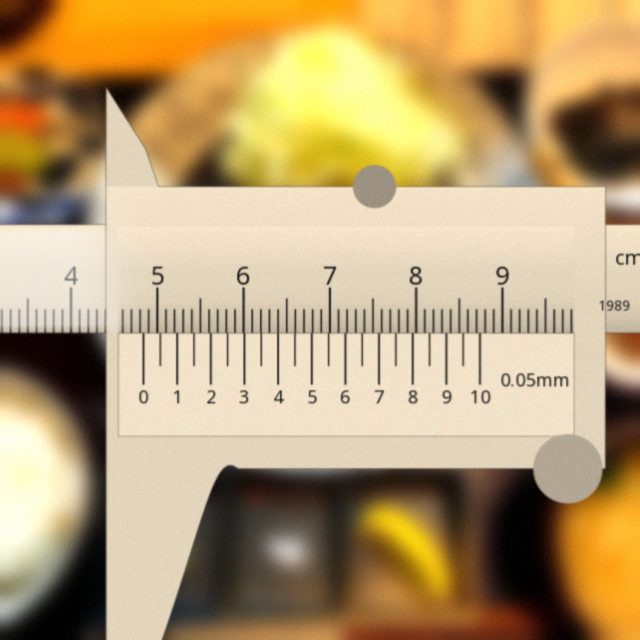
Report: 48.4 mm
